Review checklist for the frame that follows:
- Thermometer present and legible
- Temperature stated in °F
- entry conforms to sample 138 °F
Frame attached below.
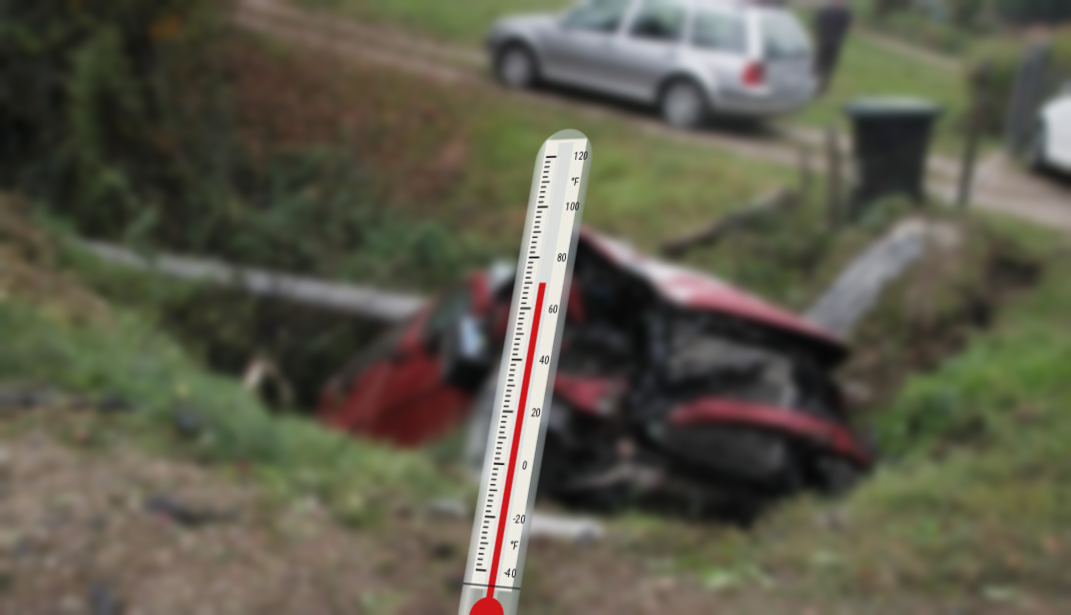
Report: 70 °F
